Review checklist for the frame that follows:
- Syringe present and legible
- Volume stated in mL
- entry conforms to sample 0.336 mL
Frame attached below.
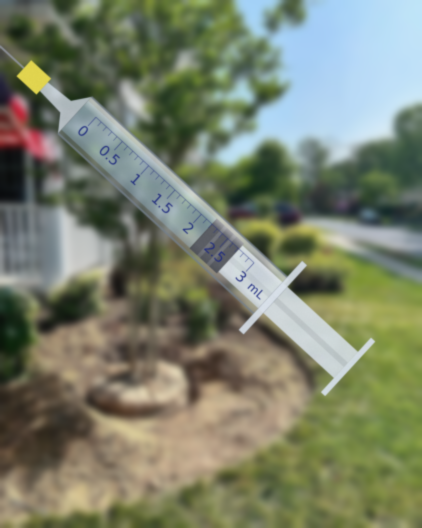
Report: 2.2 mL
